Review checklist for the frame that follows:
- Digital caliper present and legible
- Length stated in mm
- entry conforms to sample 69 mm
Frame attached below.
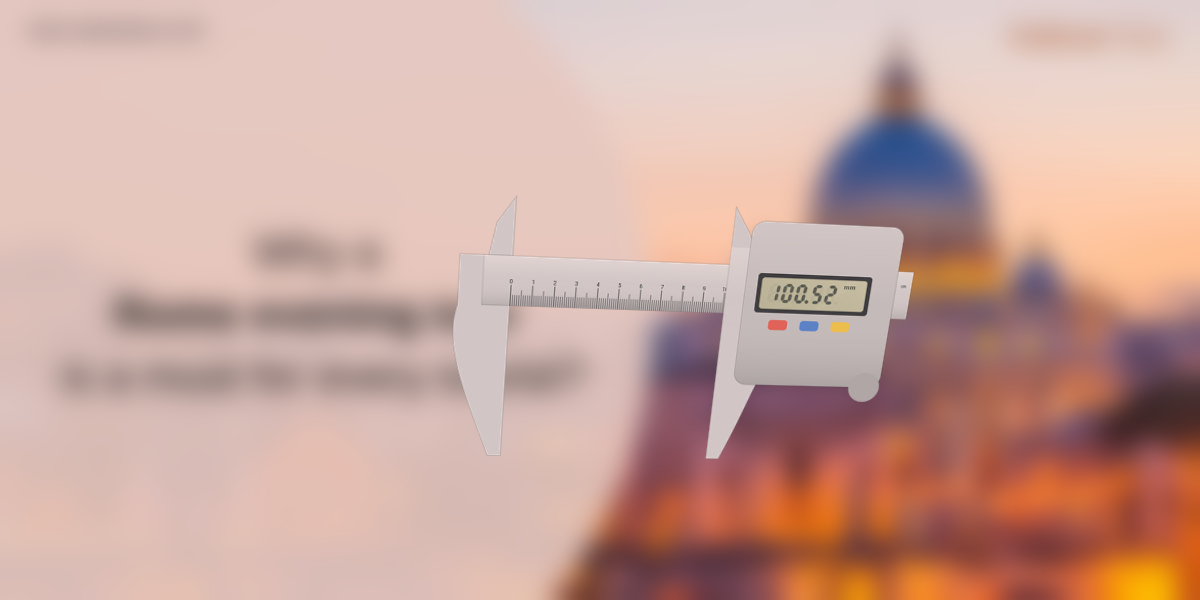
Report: 100.52 mm
